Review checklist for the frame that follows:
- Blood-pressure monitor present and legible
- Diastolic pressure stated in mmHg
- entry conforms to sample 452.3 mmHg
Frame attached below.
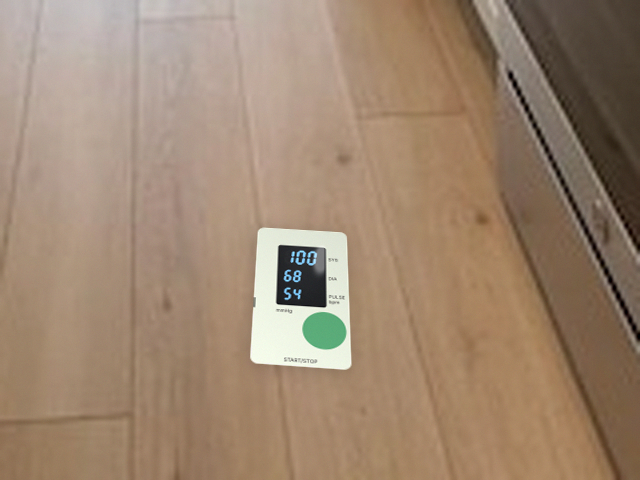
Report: 68 mmHg
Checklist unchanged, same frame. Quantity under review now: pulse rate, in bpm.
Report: 54 bpm
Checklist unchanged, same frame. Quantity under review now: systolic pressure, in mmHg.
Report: 100 mmHg
